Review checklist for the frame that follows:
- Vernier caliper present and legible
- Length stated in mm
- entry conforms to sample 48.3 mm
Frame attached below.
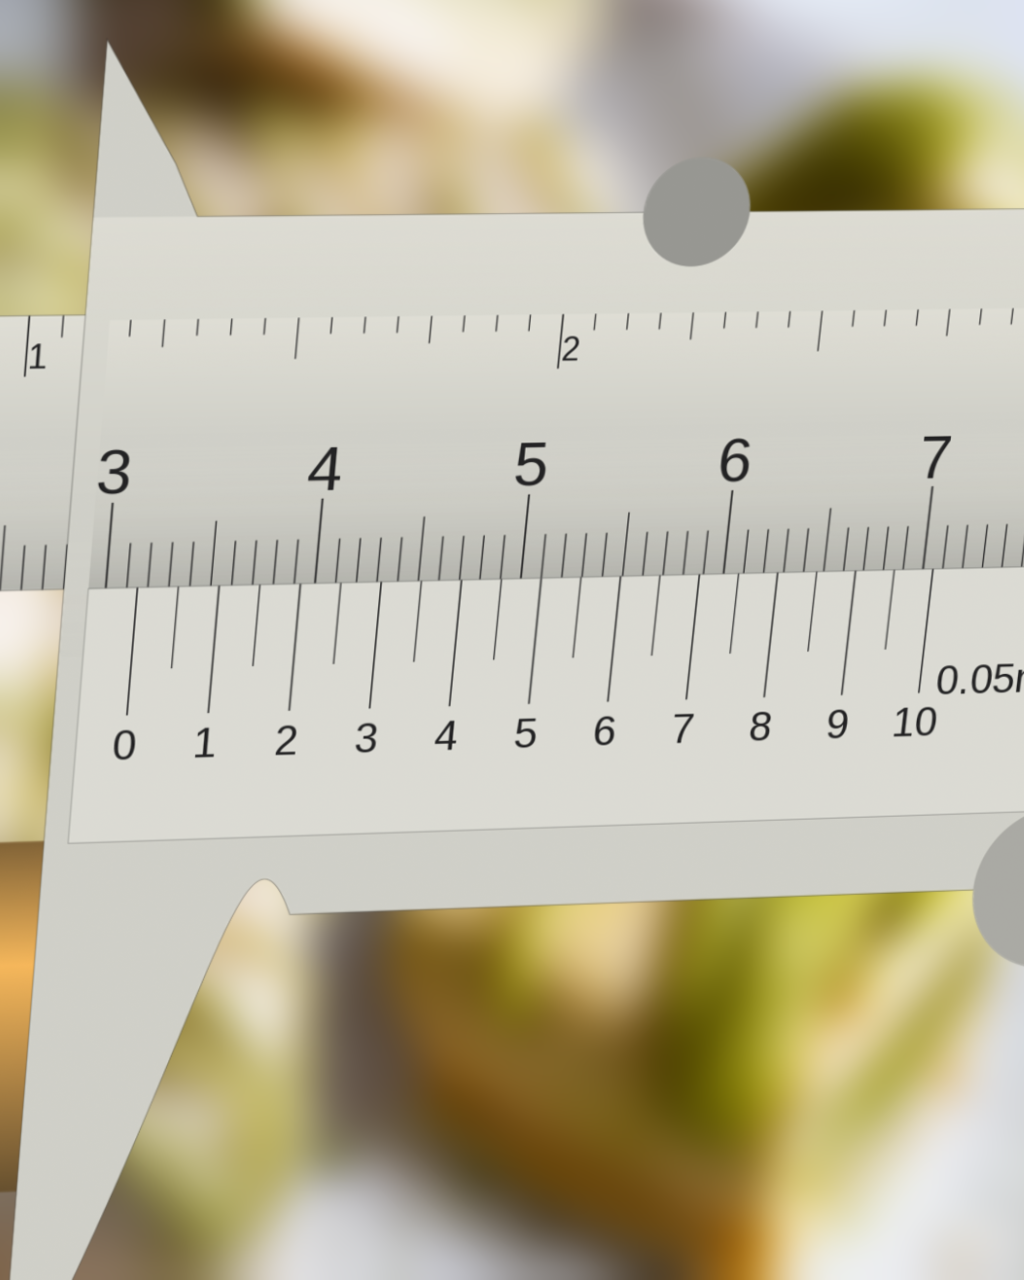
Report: 31.5 mm
